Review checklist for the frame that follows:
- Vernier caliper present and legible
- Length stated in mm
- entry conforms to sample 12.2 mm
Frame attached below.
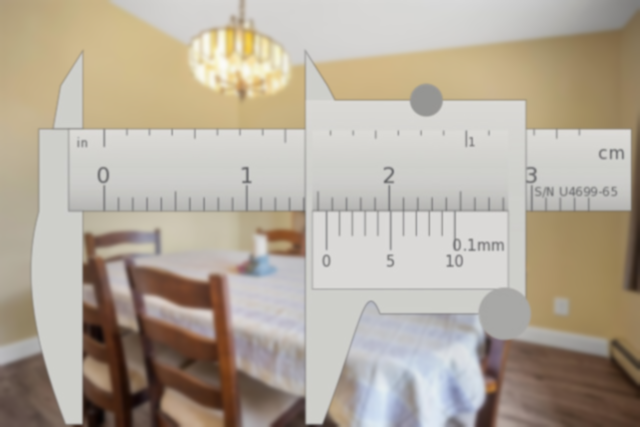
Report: 15.6 mm
